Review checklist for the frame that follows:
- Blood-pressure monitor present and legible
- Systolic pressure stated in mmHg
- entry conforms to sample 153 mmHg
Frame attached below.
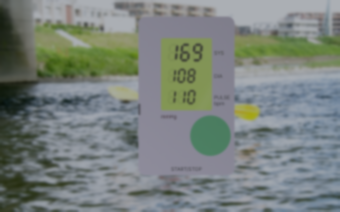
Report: 169 mmHg
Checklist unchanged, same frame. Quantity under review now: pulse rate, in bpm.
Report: 110 bpm
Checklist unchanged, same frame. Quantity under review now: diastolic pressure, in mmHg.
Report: 108 mmHg
